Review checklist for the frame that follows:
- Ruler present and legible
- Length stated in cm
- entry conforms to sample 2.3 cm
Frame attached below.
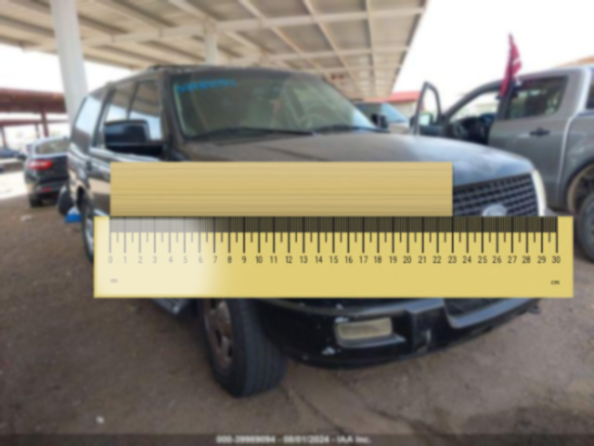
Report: 23 cm
